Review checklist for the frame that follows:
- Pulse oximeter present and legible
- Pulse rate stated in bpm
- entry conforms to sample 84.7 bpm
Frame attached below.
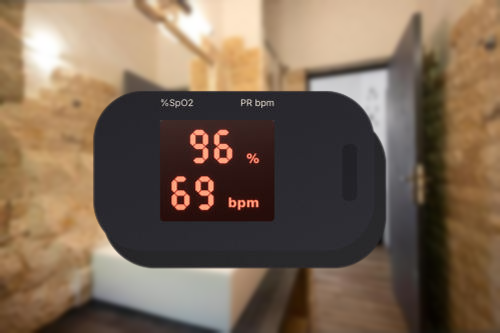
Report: 69 bpm
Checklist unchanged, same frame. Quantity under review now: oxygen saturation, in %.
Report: 96 %
